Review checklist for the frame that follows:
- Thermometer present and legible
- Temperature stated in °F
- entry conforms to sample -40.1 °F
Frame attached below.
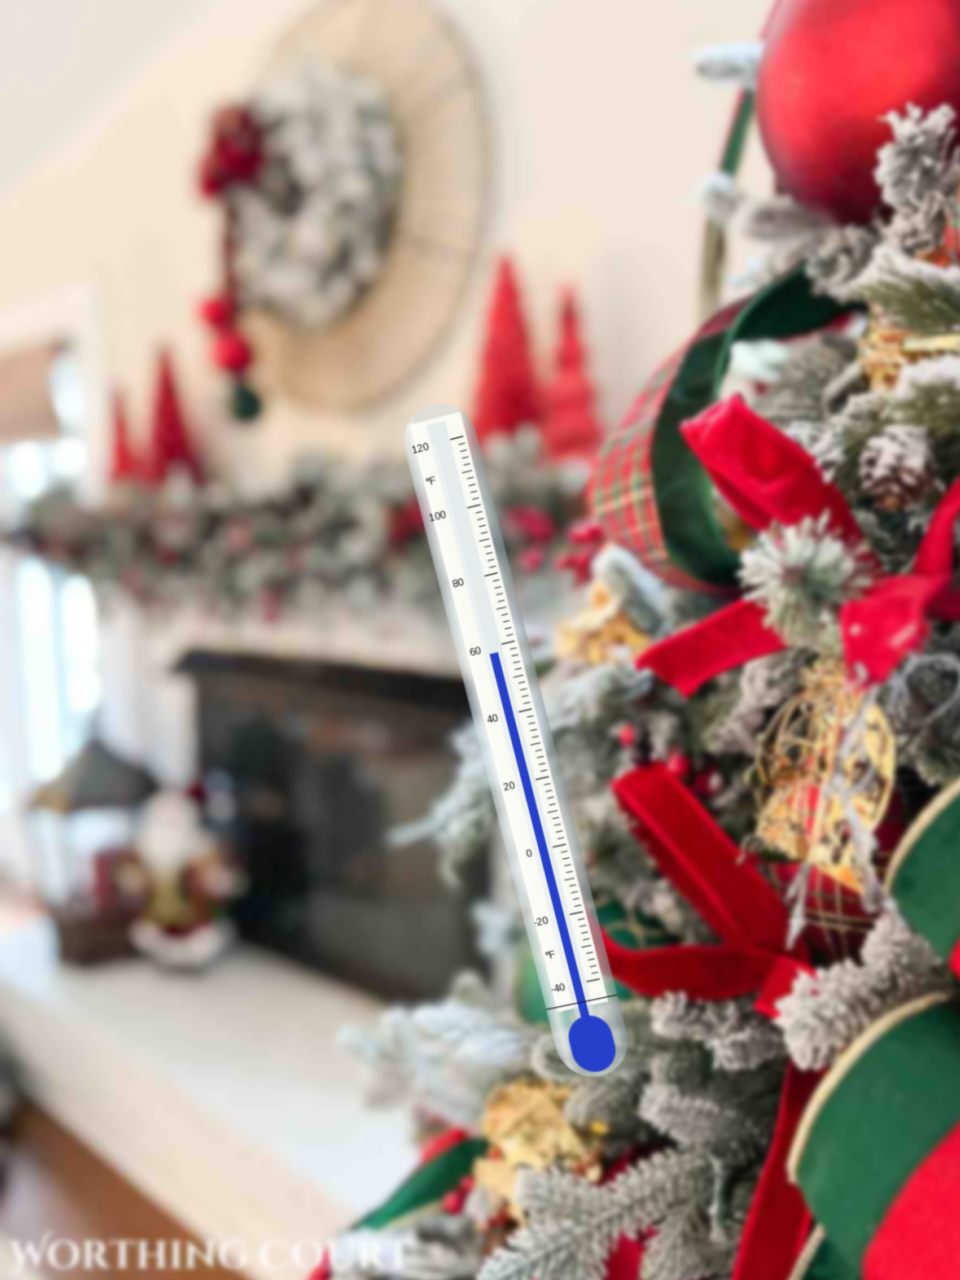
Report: 58 °F
